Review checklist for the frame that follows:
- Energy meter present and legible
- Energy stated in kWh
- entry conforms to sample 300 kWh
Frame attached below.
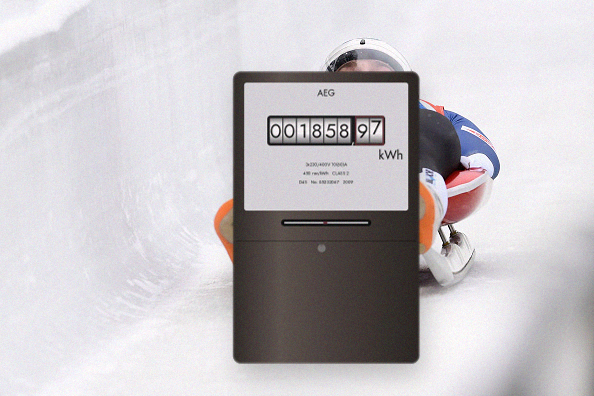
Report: 1858.97 kWh
